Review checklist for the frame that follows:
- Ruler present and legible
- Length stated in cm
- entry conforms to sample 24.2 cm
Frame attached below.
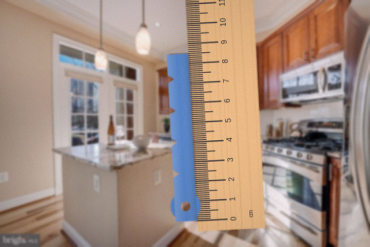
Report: 8.5 cm
